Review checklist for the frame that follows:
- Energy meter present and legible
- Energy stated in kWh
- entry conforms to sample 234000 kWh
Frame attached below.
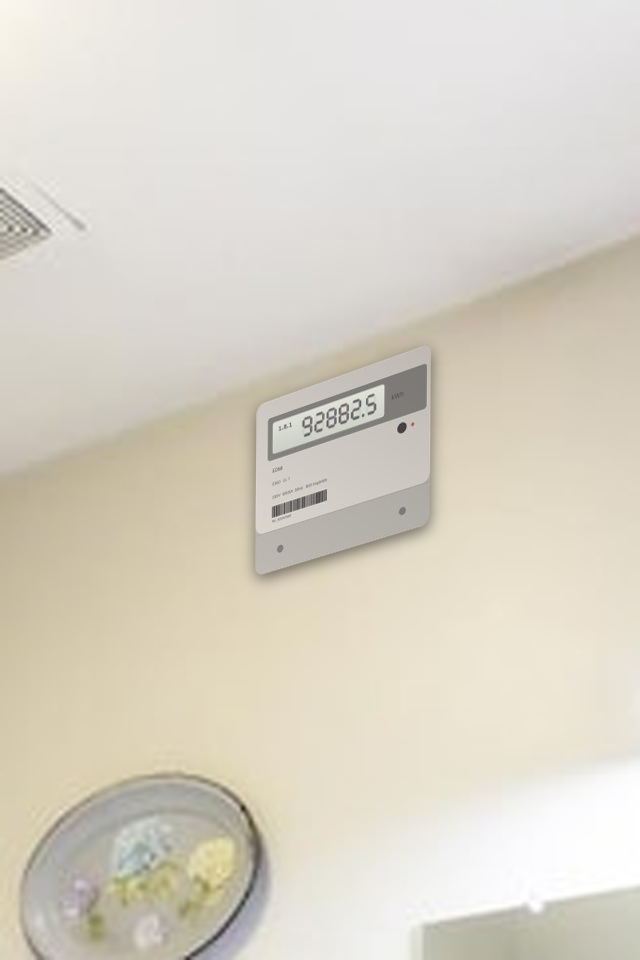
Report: 92882.5 kWh
